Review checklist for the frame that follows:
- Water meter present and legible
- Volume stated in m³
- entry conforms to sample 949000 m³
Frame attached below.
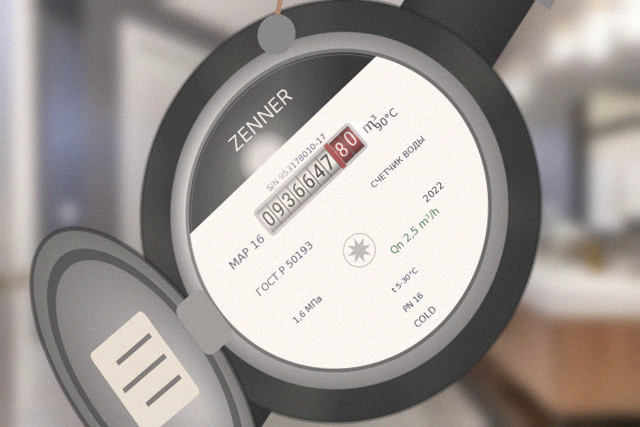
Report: 936647.80 m³
